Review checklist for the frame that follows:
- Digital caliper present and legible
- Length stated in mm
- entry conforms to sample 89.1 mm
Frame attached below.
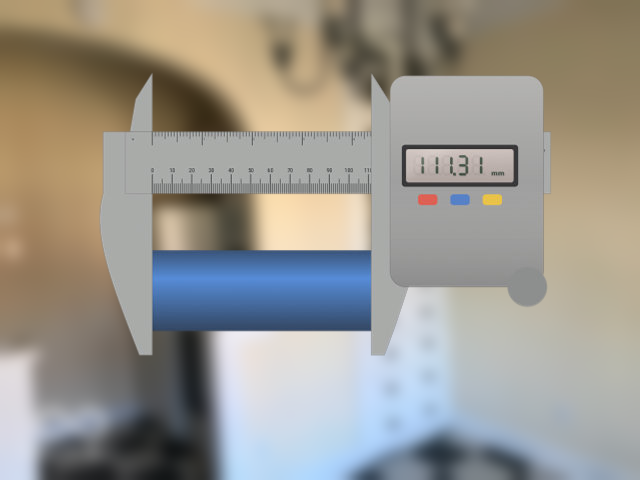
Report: 111.31 mm
